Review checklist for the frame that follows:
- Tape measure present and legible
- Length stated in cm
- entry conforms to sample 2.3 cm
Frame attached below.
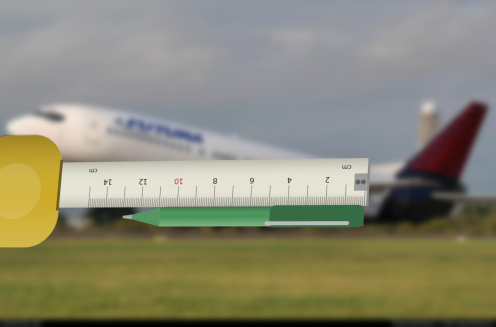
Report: 13 cm
